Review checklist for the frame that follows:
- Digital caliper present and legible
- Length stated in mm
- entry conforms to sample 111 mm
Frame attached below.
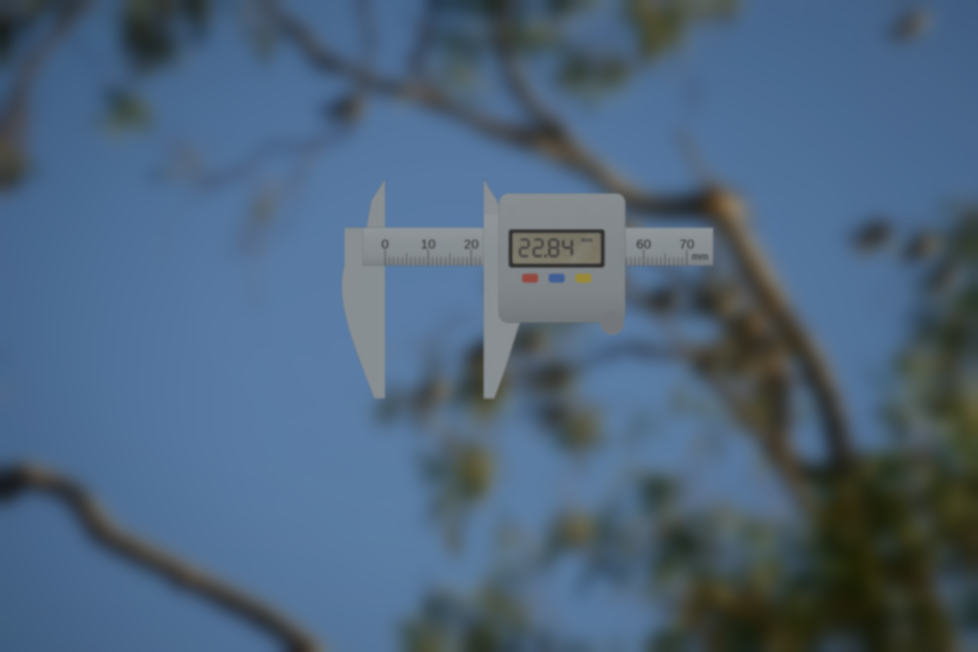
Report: 22.84 mm
